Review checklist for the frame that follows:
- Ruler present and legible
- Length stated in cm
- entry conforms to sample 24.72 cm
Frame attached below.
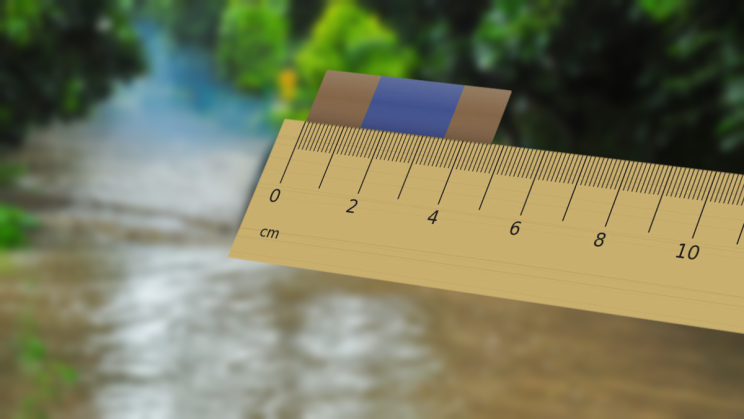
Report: 4.7 cm
